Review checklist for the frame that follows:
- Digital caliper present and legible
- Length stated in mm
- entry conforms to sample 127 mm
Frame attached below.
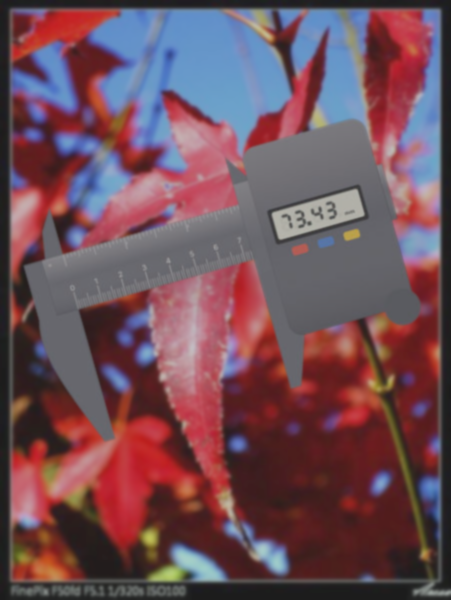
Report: 73.43 mm
